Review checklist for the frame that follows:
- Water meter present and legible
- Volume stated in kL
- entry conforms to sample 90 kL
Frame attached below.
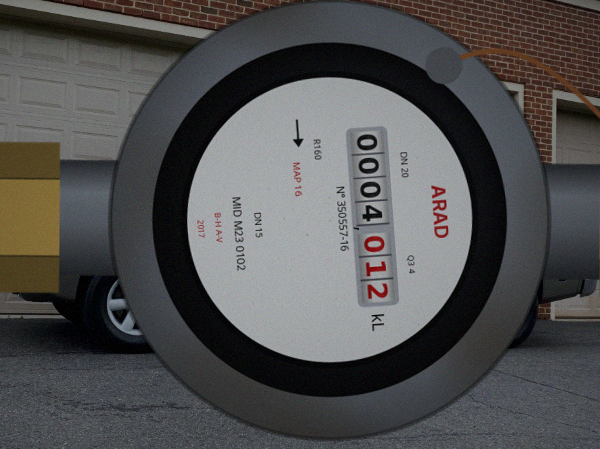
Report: 4.012 kL
